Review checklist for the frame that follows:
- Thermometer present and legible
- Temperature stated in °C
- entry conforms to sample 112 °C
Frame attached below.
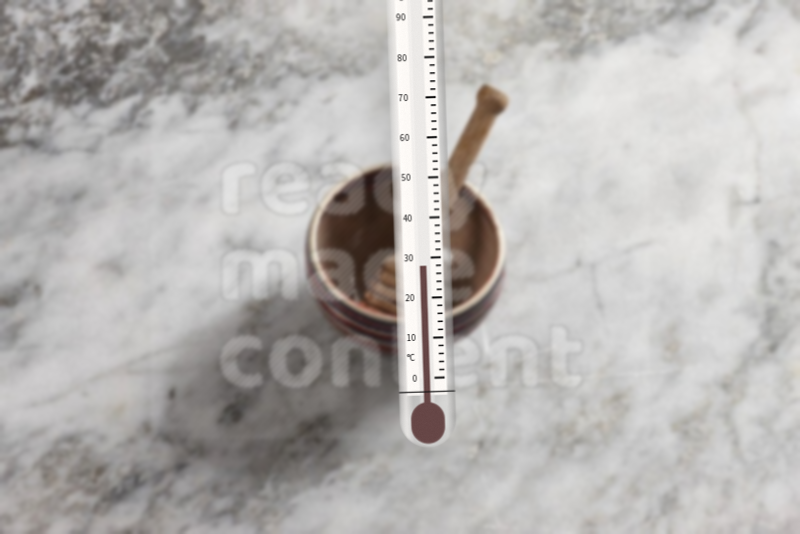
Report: 28 °C
